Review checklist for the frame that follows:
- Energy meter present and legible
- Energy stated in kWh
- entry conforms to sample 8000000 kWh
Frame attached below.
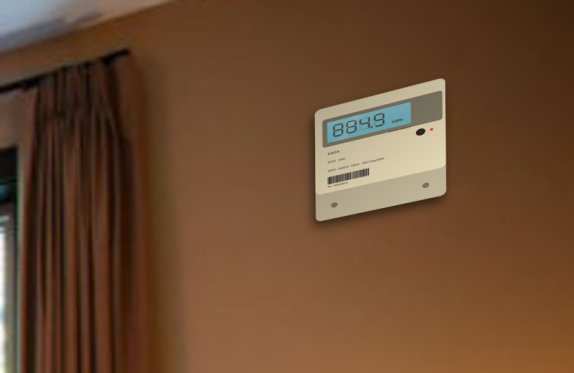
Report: 884.9 kWh
